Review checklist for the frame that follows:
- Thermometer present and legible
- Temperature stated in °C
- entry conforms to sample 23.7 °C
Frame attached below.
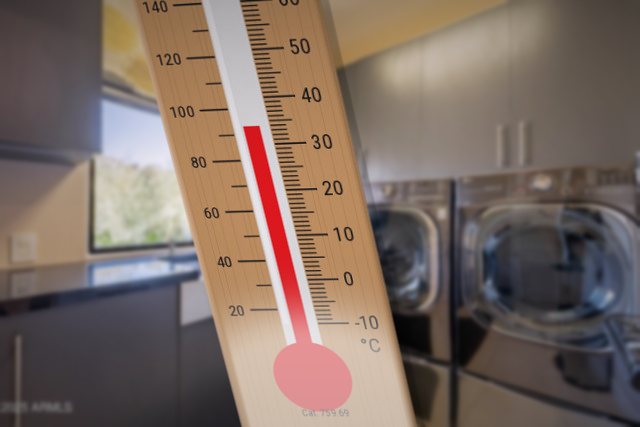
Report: 34 °C
